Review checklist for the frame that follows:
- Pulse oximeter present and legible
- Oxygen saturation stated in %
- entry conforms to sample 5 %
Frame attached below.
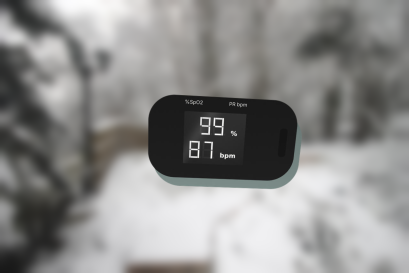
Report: 99 %
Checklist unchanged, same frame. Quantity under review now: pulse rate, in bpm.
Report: 87 bpm
